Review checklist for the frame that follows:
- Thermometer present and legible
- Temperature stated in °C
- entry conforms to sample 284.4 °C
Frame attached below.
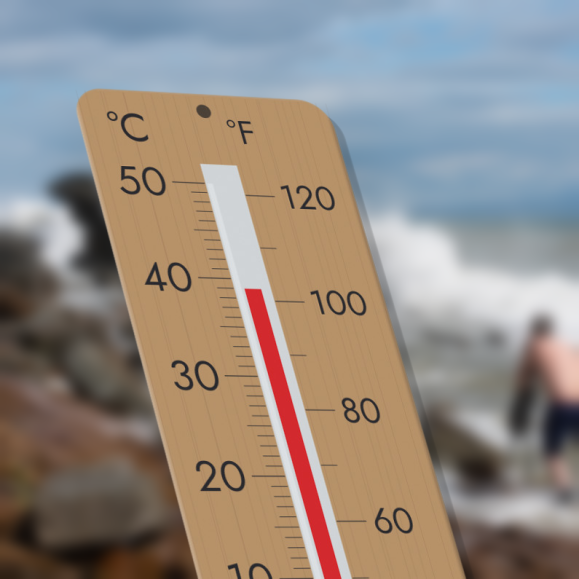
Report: 39 °C
